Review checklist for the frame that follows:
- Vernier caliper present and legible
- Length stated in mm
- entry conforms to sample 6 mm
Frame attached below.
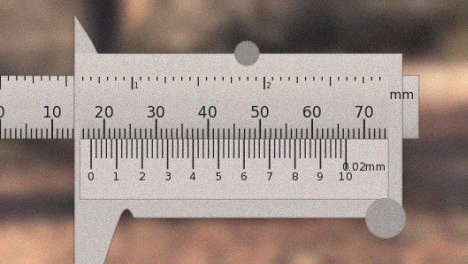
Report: 17.5 mm
